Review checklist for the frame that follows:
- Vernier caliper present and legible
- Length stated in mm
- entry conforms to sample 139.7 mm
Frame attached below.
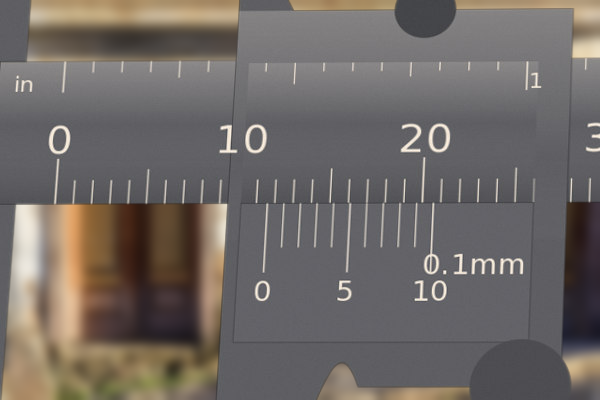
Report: 11.6 mm
